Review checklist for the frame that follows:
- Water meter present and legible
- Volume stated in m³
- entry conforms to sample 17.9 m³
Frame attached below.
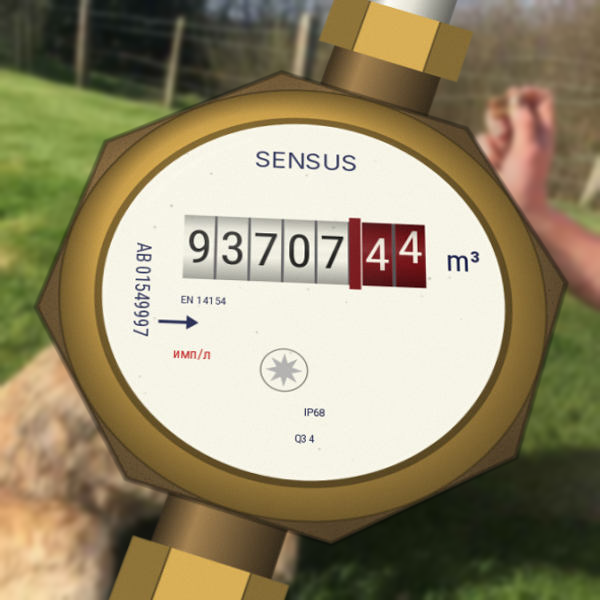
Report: 93707.44 m³
